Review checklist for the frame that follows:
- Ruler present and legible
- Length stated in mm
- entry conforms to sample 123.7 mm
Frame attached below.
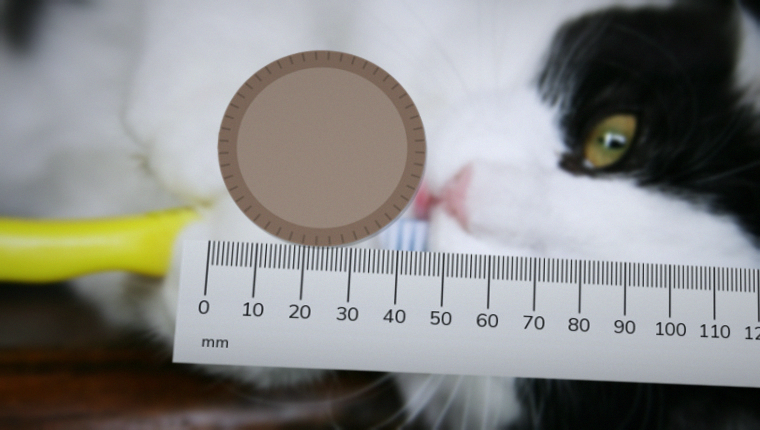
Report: 45 mm
